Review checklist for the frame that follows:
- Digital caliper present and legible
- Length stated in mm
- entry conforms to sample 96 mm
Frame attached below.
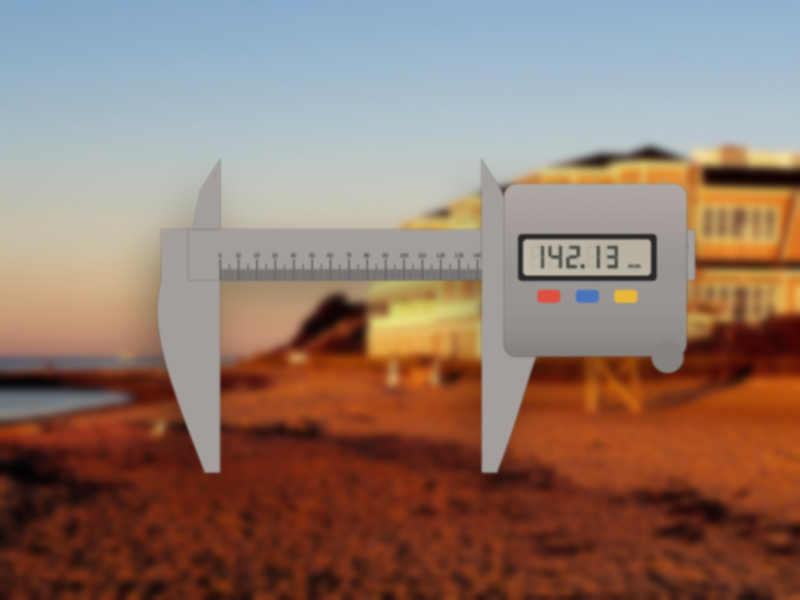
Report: 142.13 mm
